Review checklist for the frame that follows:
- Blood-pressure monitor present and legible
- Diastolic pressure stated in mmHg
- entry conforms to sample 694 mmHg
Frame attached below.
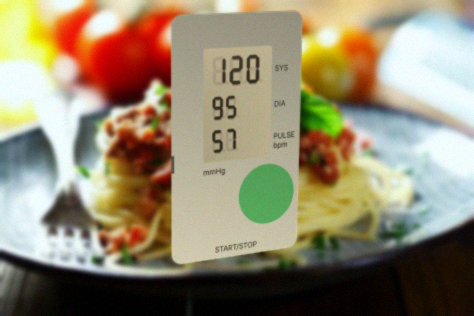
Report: 95 mmHg
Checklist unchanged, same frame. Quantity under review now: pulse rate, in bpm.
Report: 57 bpm
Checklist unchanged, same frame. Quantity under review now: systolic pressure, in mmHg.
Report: 120 mmHg
